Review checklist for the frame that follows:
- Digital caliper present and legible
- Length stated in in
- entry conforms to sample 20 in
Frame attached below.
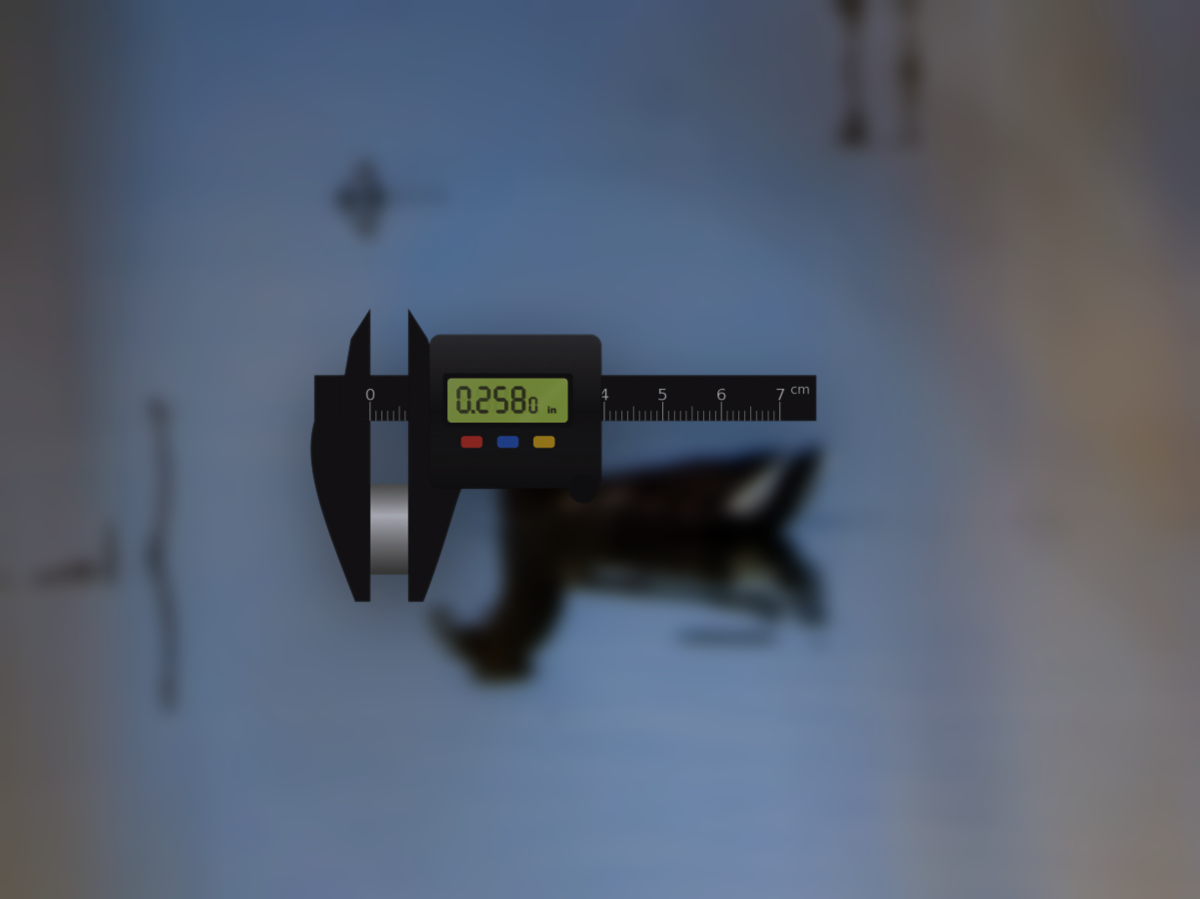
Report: 0.2580 in
